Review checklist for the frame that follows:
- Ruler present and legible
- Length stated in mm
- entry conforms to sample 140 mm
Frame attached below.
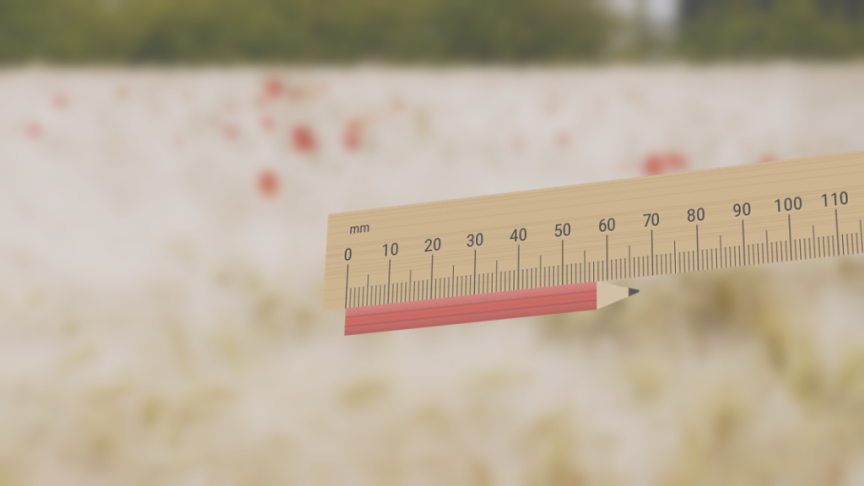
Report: 67 mm
